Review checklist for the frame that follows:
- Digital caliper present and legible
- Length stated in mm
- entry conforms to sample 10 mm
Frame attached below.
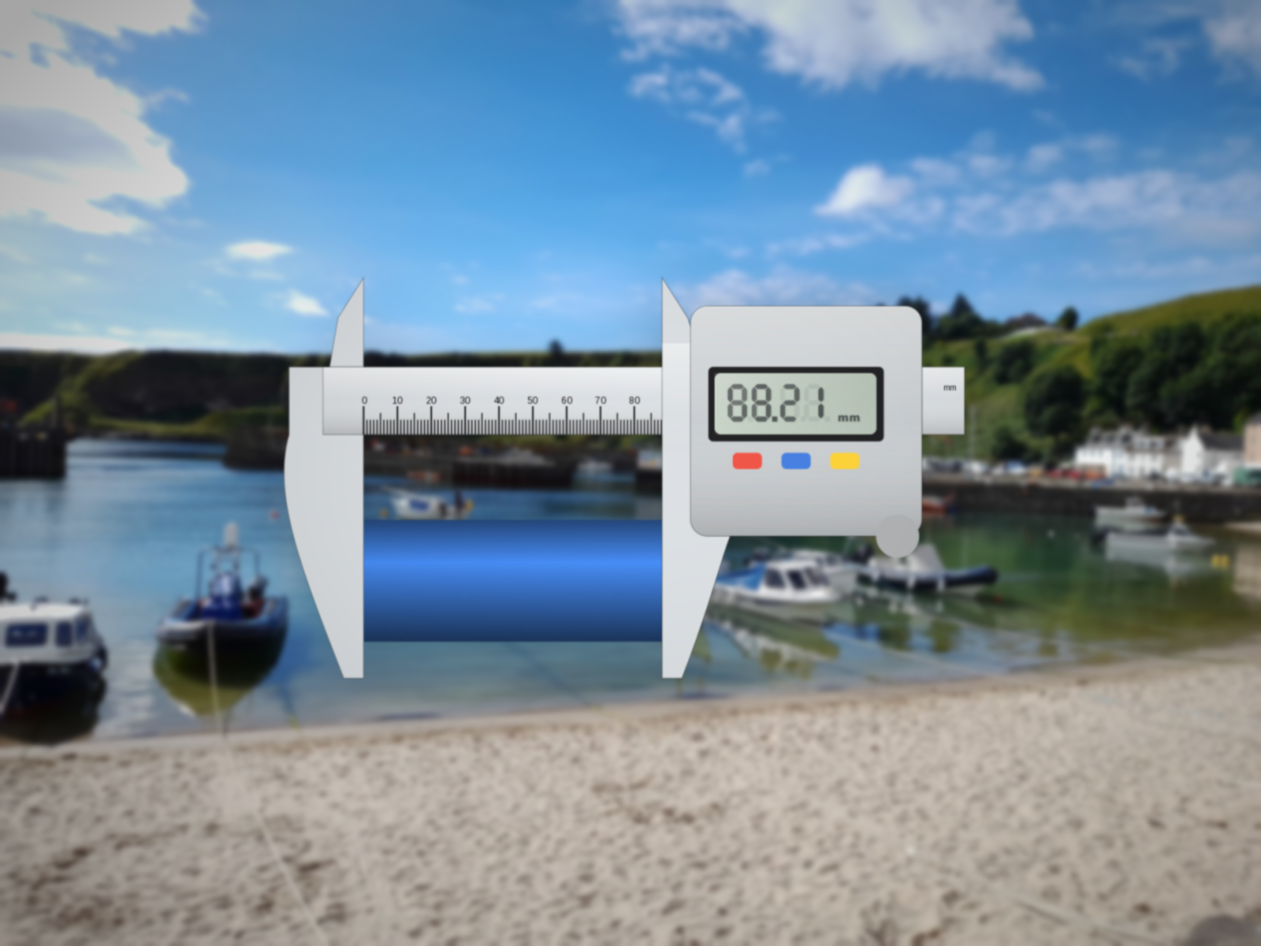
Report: 88.21 mm
